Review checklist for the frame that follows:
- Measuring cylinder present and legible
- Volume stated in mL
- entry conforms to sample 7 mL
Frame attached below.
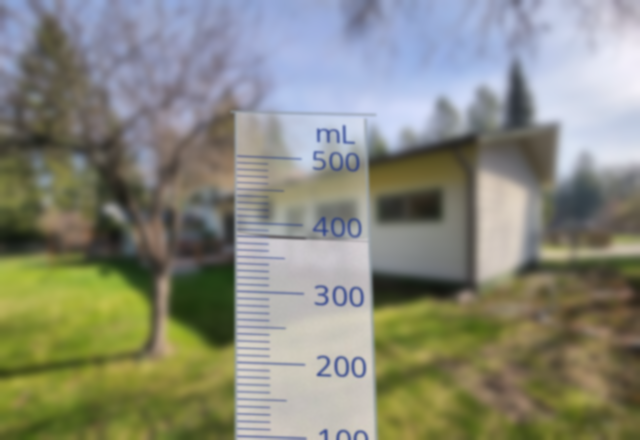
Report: 380 mL
